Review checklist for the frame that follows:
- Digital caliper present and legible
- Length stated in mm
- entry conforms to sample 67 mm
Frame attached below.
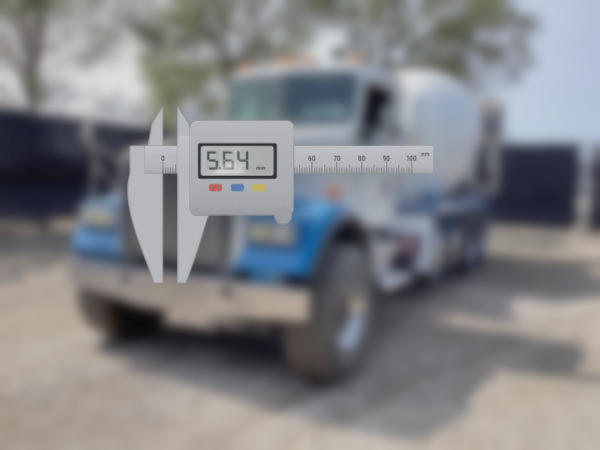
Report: 5.64 mm
